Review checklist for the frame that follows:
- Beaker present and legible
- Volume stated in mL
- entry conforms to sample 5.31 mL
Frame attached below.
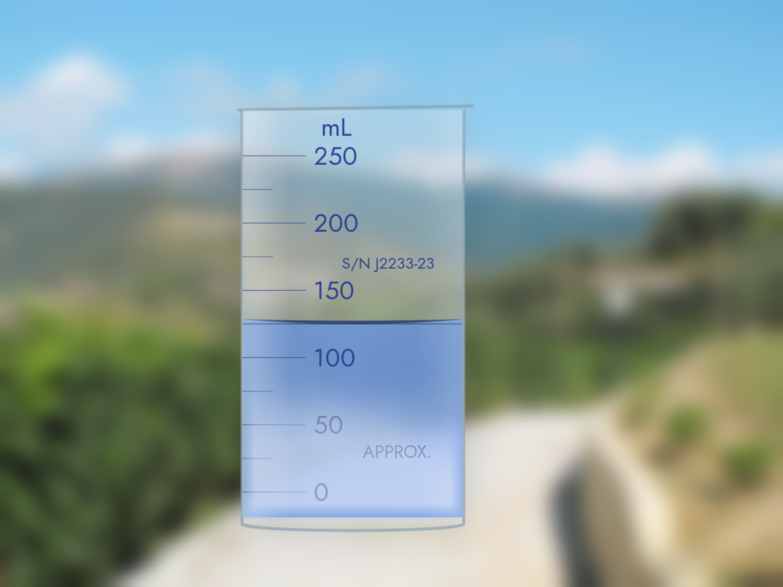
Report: 125 mL
